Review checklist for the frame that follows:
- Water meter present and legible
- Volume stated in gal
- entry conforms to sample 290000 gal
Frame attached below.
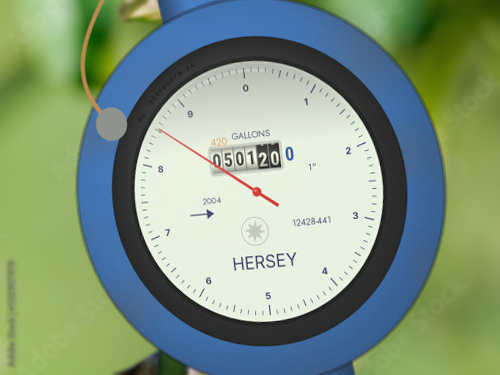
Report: 501198.5 gal
